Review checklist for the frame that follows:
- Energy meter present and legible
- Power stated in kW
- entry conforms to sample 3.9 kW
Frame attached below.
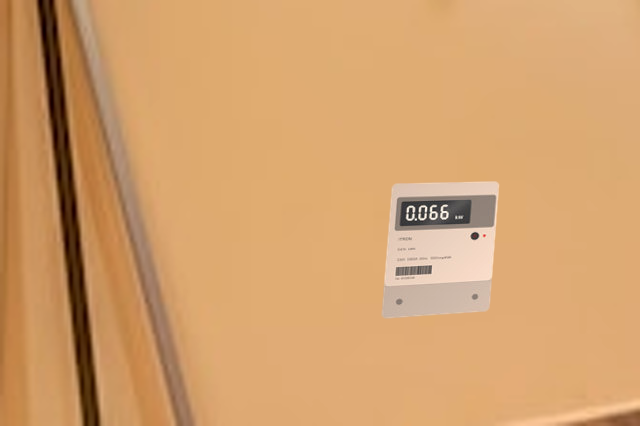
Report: 0.066 kW
